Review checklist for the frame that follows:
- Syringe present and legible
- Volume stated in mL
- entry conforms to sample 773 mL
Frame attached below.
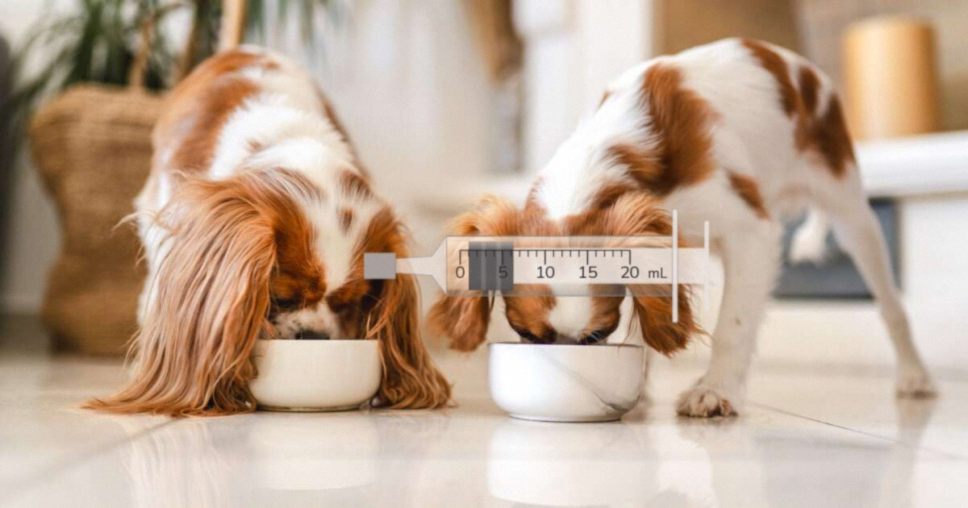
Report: 1 mL
